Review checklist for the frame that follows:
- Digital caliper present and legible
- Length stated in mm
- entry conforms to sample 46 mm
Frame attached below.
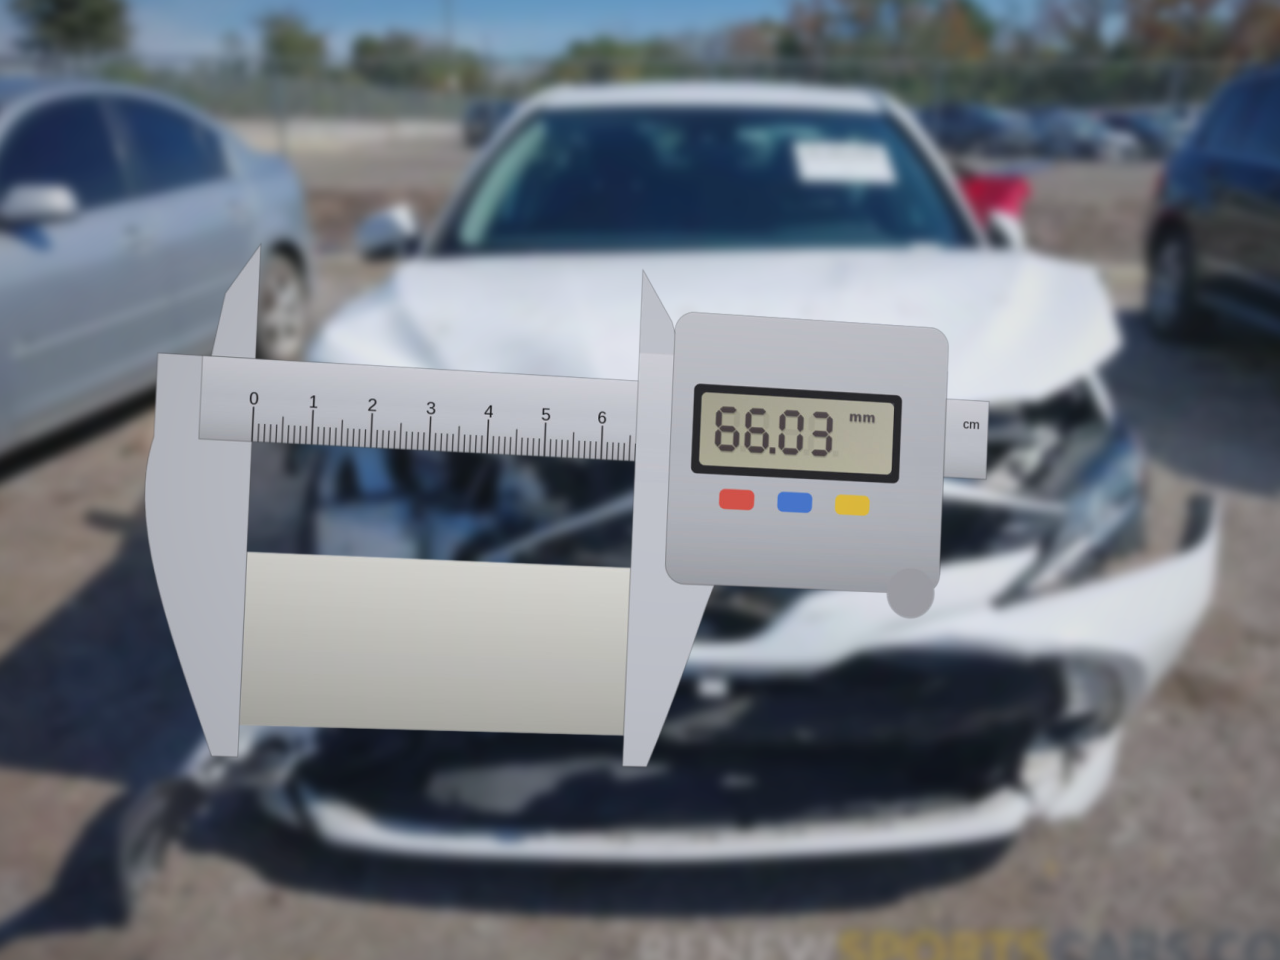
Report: 66.03 mm
